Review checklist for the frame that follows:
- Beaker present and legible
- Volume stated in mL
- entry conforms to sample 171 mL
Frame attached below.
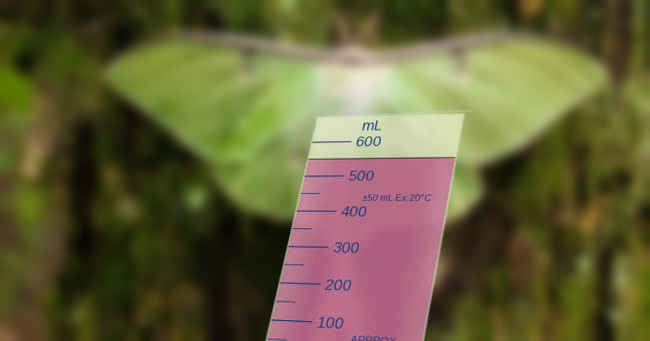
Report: 550 mL
